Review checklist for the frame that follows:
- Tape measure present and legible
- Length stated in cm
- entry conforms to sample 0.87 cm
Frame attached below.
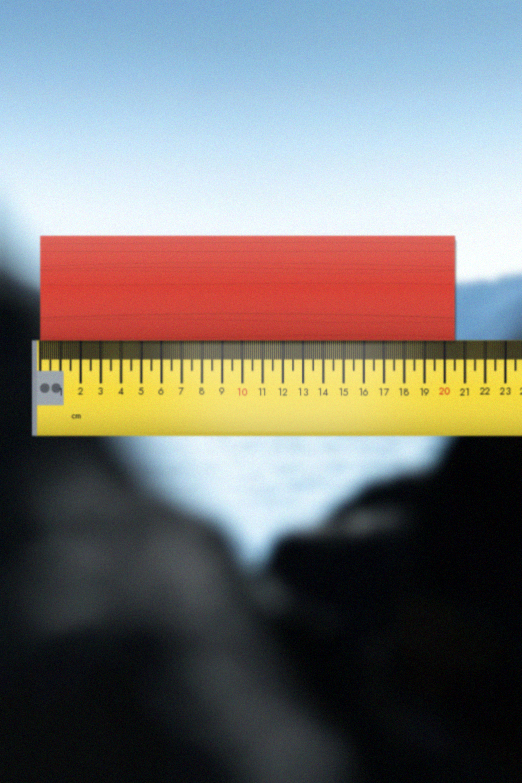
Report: 20.5 cm
